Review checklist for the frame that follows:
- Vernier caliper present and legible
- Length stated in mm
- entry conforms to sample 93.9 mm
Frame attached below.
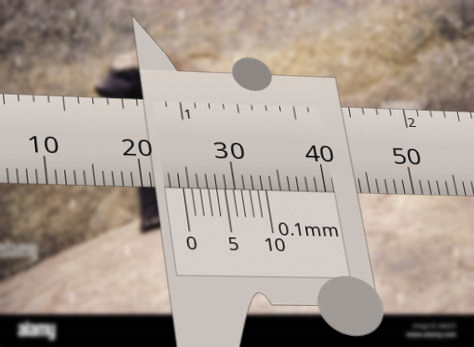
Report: 24.4 mm
